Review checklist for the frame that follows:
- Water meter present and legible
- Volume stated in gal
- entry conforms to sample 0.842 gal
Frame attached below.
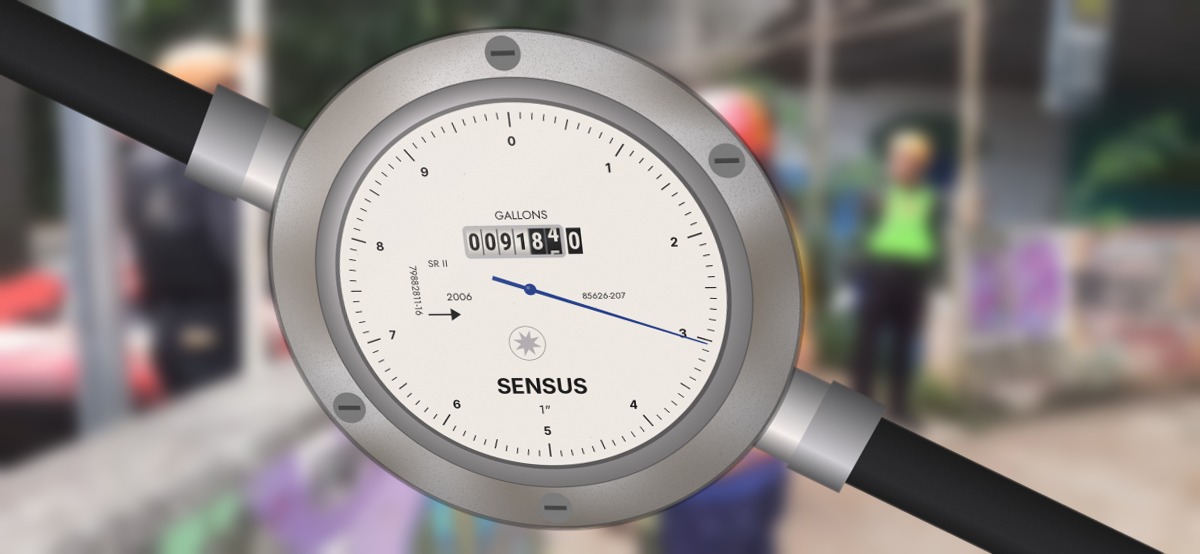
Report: 91843.0 gal
